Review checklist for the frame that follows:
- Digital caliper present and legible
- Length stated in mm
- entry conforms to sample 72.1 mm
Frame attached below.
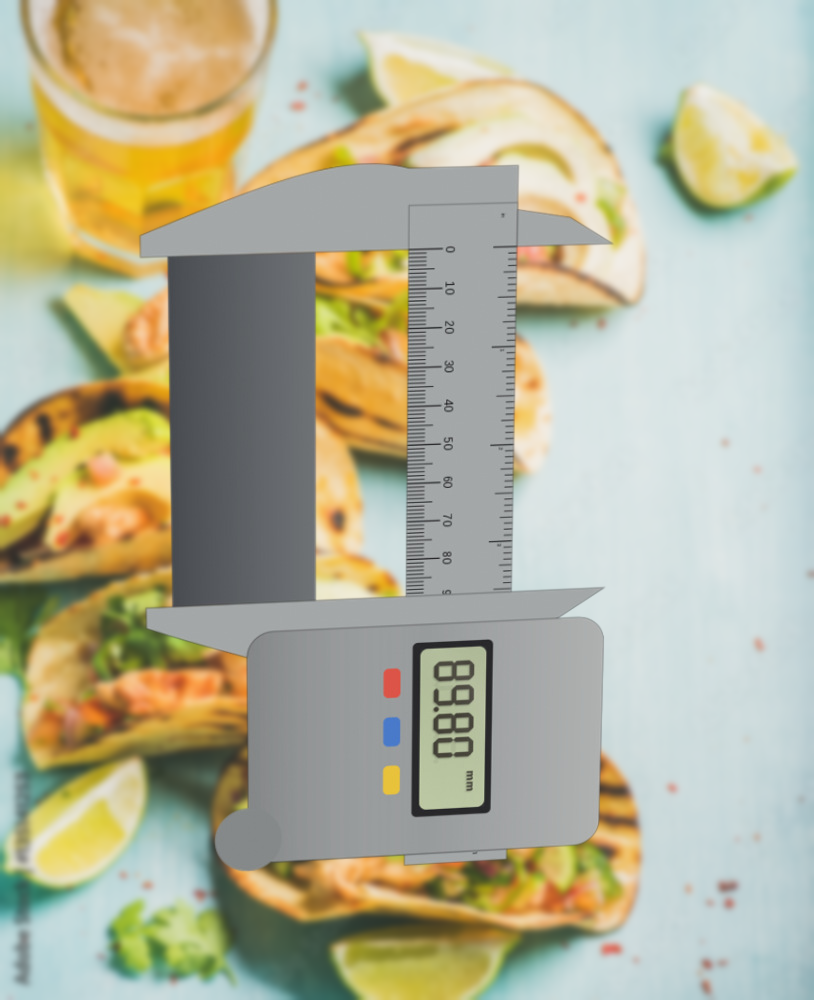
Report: 89.80 mm
